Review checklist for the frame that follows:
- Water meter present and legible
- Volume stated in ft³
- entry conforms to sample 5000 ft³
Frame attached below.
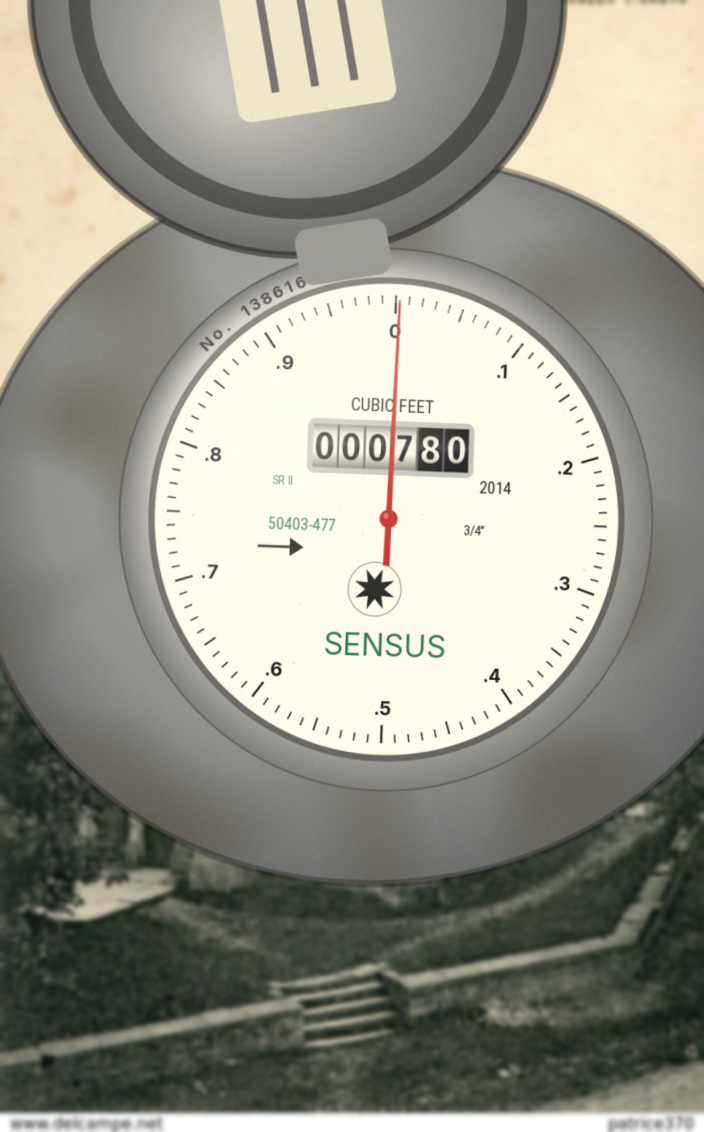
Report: 780.00 ft³
